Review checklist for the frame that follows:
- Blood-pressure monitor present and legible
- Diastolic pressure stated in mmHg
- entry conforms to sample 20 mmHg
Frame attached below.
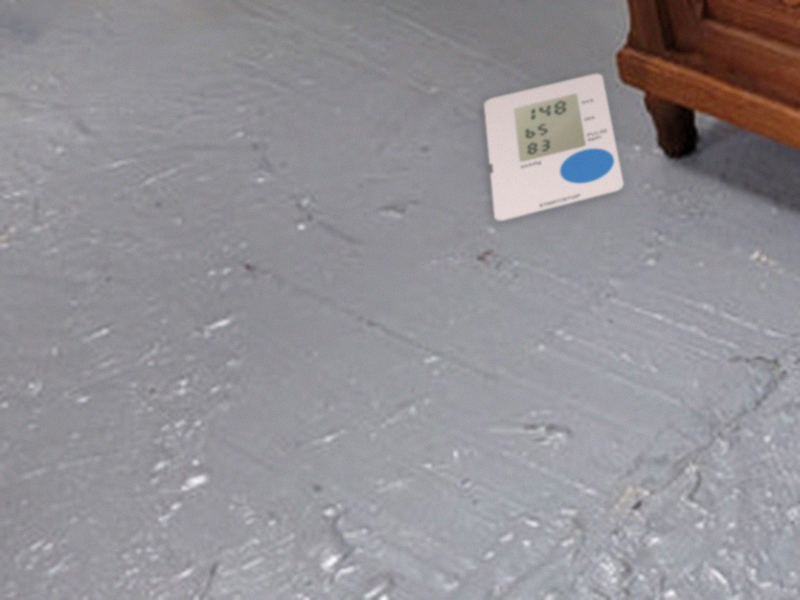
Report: 65 mmHg
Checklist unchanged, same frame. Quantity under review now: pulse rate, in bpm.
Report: 83 bpm
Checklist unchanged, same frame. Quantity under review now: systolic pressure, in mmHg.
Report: 148 mmHg
